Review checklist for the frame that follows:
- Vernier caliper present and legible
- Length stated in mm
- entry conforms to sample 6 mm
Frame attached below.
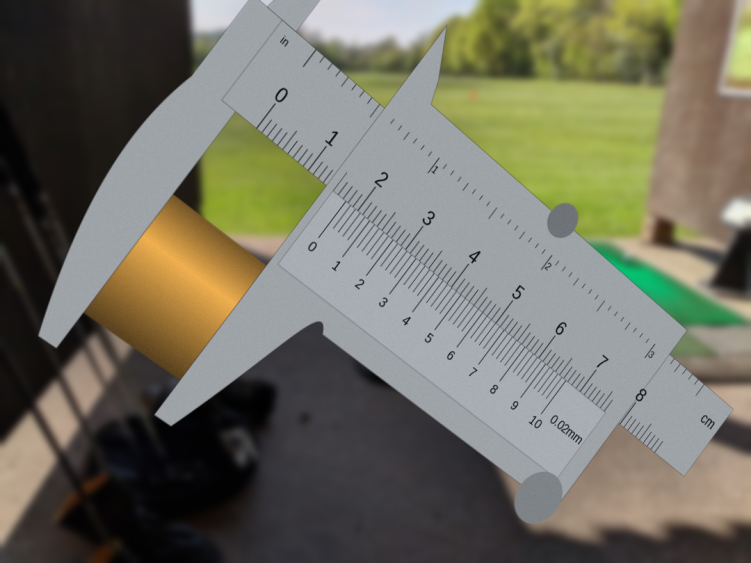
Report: 17.6 mm
